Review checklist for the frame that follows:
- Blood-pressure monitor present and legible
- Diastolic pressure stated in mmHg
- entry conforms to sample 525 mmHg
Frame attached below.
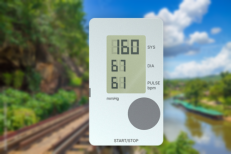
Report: 67 mmHg
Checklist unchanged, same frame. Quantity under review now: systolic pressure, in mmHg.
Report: 160 mmHg
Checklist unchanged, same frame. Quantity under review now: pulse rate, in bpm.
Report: 61 bpm
